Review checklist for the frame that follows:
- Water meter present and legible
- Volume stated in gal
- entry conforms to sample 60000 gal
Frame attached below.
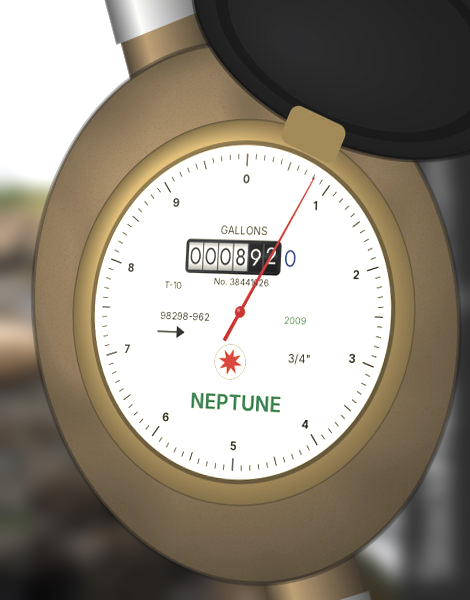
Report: 8920.8 gal
